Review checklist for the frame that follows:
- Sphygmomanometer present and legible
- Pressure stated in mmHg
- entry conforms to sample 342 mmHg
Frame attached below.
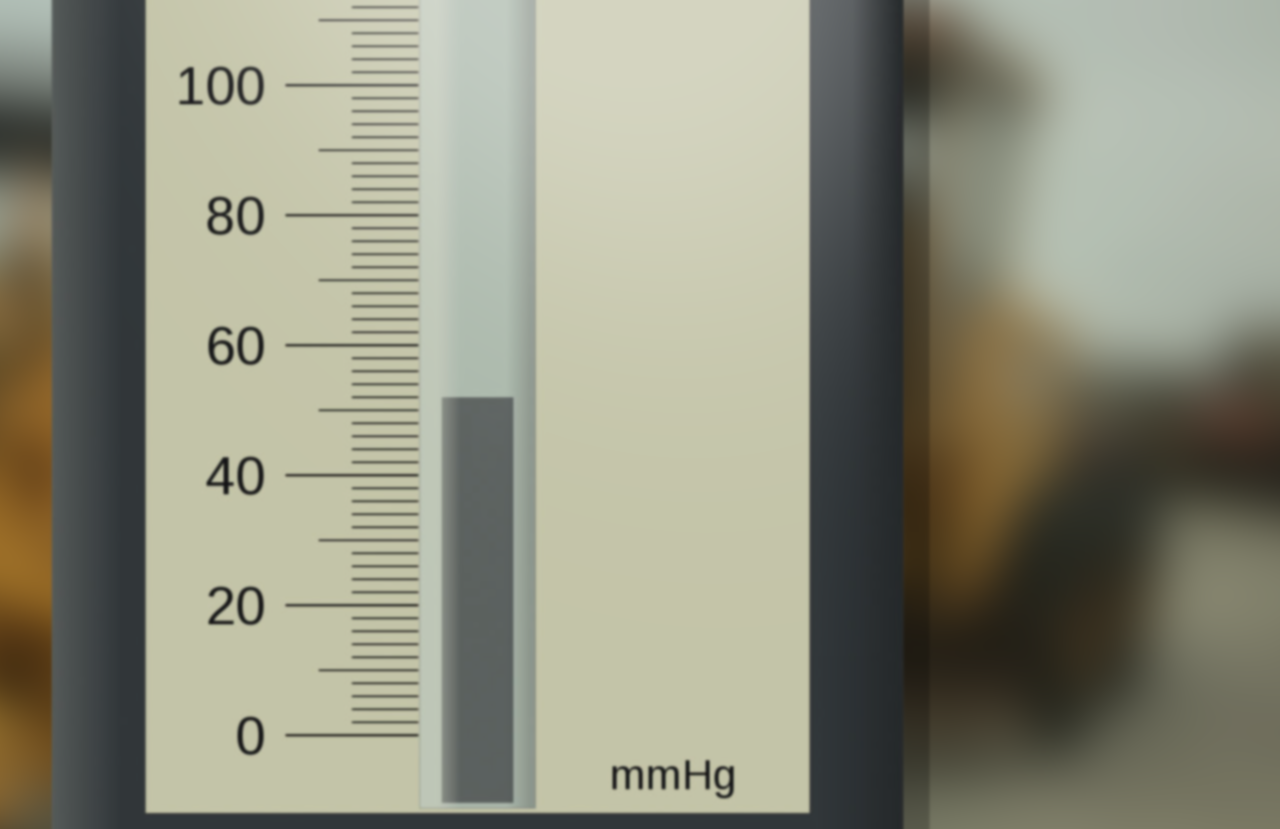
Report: 52 mmHg
